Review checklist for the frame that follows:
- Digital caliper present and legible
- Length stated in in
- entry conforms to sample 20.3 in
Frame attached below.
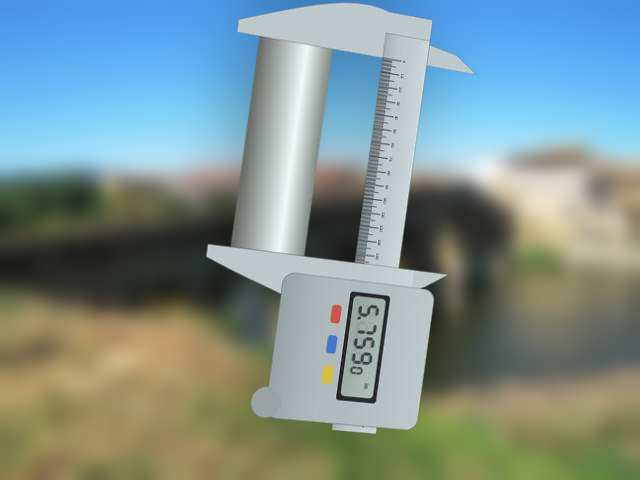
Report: 5.7590 in
